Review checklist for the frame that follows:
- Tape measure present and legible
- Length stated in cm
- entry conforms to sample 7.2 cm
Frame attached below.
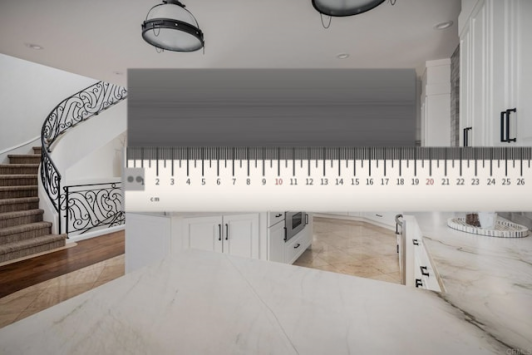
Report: 19 cm
